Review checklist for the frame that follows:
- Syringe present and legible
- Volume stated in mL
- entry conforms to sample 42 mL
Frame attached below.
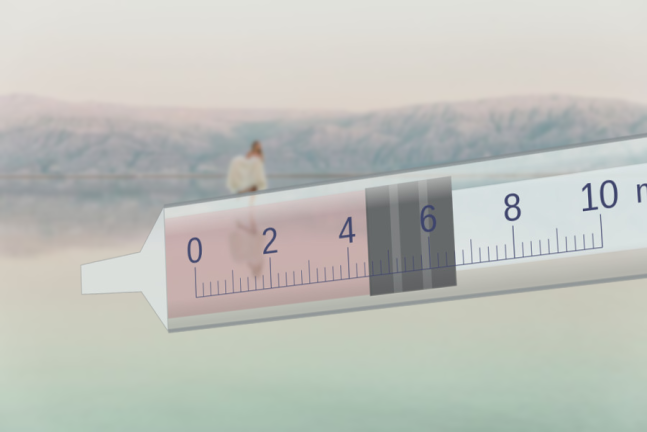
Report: 4.5 mL
